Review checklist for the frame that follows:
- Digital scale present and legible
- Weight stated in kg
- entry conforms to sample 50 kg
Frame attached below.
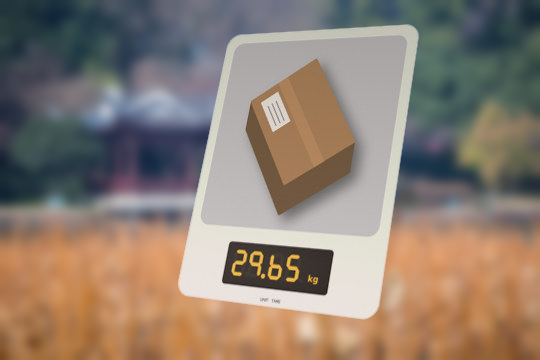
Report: 29.65 kg
